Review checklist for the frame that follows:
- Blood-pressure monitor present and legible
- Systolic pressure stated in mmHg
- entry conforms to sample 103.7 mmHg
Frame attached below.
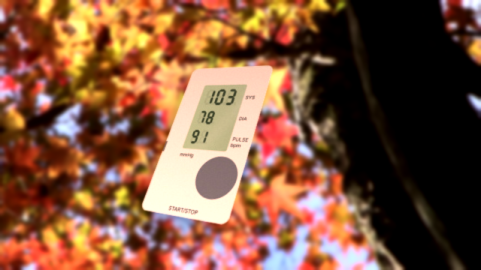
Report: 103 mmHg
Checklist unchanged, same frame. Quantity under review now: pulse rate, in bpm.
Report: 91 bpm
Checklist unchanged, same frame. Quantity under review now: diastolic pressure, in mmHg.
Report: 78 mmHg
